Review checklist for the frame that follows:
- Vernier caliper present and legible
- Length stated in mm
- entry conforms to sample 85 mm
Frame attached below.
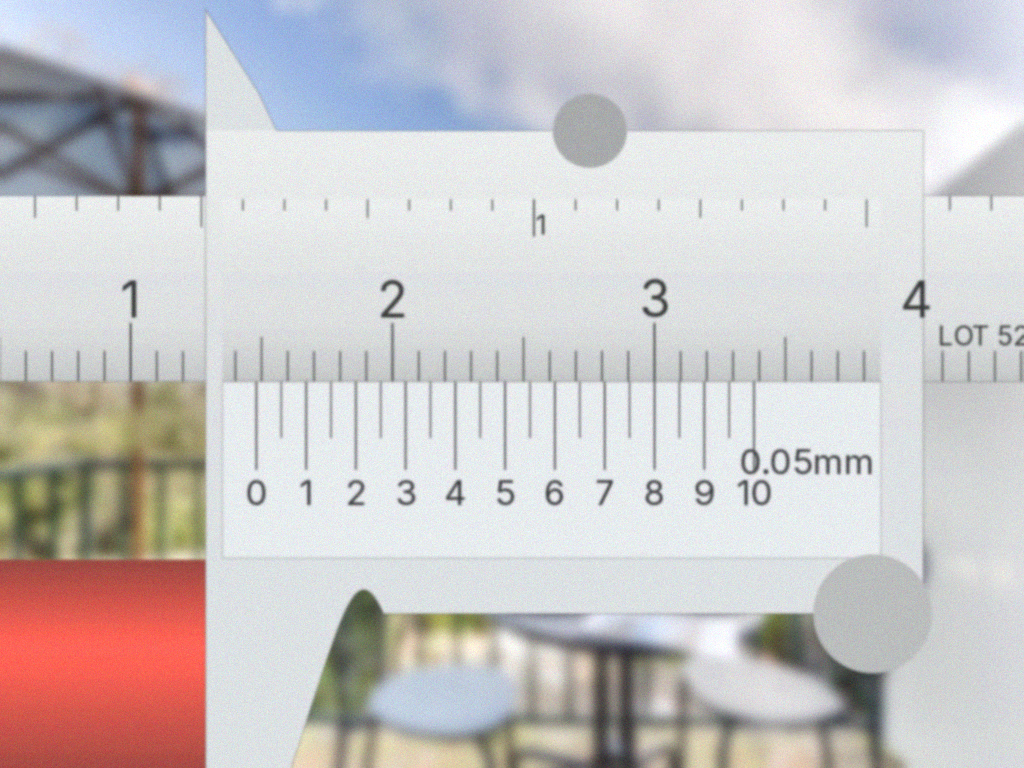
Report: 14.8 mm
